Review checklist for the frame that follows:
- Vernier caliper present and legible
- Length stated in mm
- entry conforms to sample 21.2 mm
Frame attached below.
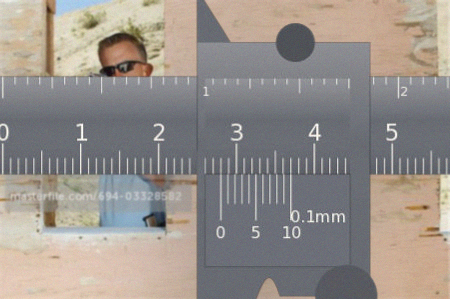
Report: 28.0 mm
